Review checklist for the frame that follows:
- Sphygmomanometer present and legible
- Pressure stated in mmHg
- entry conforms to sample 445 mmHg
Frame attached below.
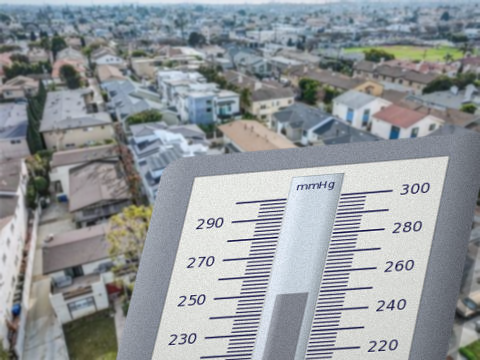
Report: 250 mmHg
